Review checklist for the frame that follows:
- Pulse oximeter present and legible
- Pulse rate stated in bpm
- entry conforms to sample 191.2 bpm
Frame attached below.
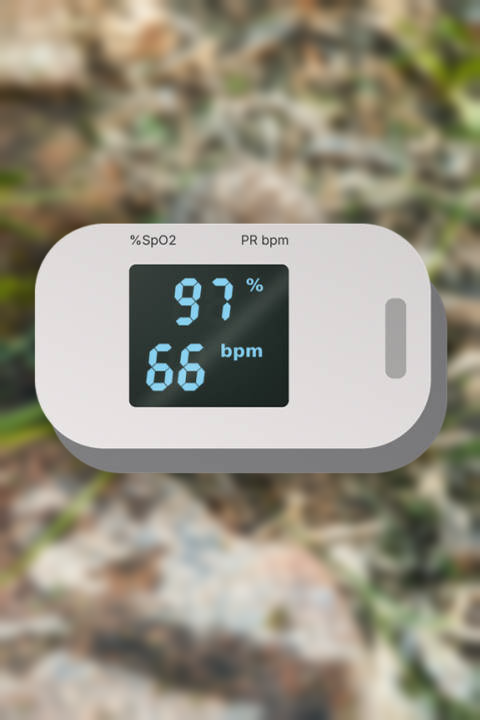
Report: 66 bpm
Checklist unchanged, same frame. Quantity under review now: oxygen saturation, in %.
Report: 97 %
